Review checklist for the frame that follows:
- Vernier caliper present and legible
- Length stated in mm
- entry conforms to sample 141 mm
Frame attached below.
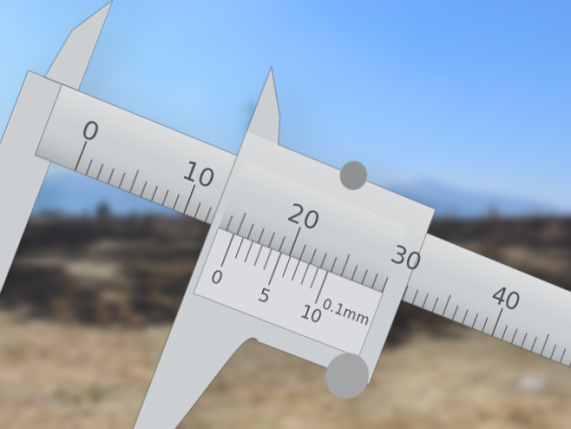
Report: 14.7 mm
